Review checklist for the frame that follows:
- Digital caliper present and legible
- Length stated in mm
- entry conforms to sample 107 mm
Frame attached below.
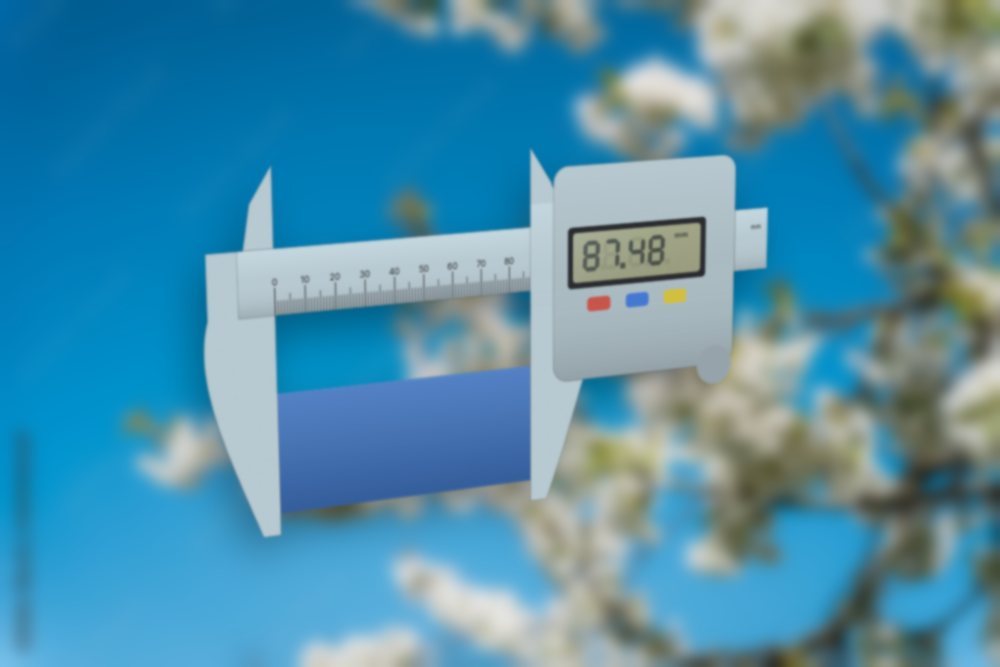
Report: 87.48 mm
